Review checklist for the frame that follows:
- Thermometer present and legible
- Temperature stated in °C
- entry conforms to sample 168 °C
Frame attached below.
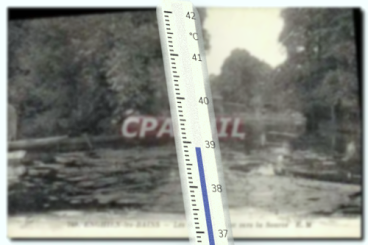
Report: 38.9 °C
